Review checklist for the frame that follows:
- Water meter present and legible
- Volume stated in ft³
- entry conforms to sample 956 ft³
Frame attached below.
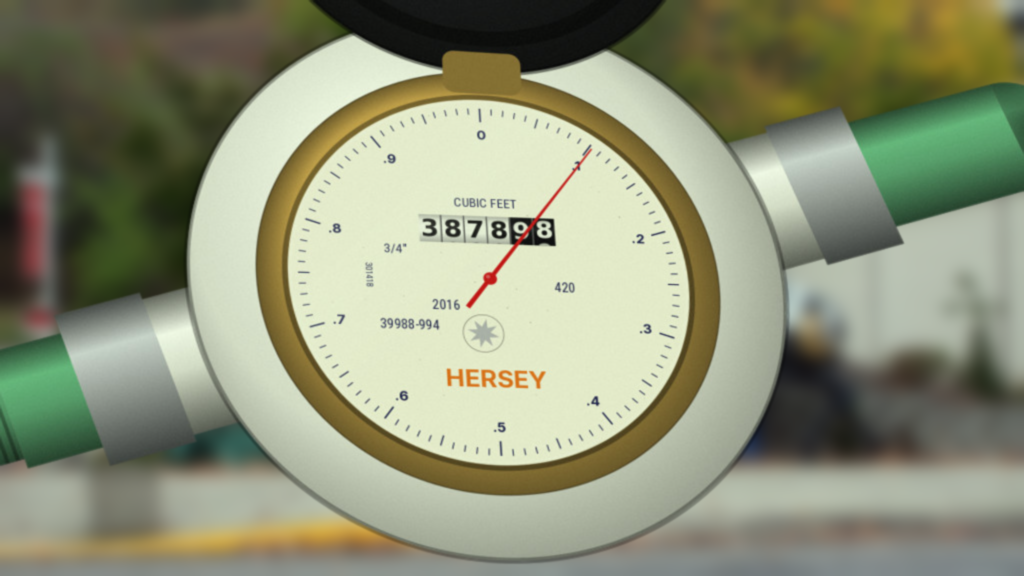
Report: 387898.10 ft³
